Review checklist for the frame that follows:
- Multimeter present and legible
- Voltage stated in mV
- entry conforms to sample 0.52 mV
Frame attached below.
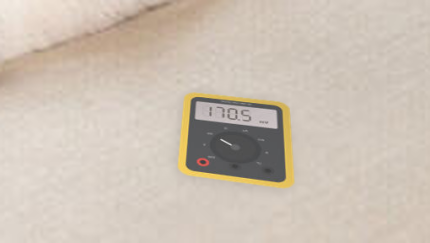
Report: 170.5 mV
